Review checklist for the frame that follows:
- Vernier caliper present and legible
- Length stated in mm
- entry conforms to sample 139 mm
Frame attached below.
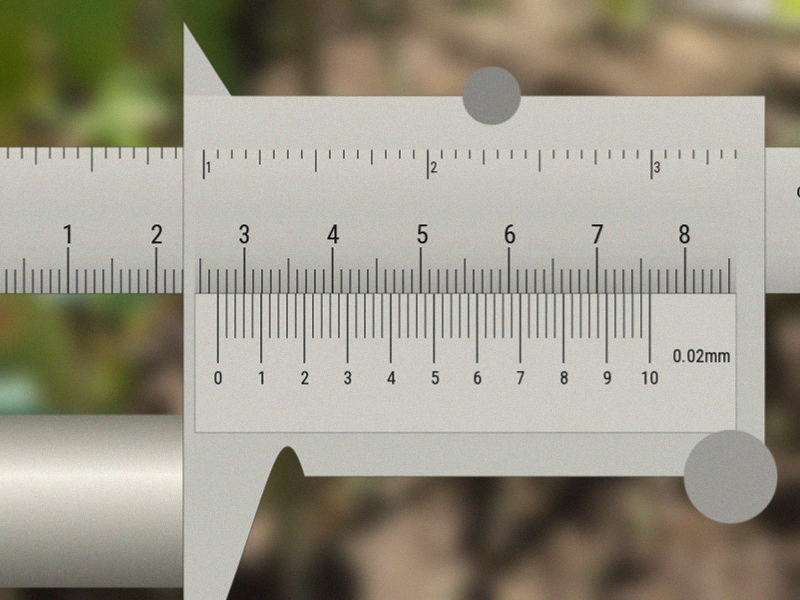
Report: 27.0 mm
